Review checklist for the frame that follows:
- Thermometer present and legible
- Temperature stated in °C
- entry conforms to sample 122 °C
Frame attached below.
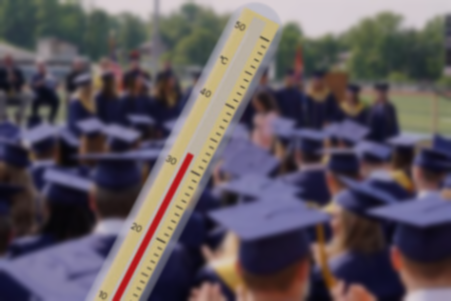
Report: 32 °C
